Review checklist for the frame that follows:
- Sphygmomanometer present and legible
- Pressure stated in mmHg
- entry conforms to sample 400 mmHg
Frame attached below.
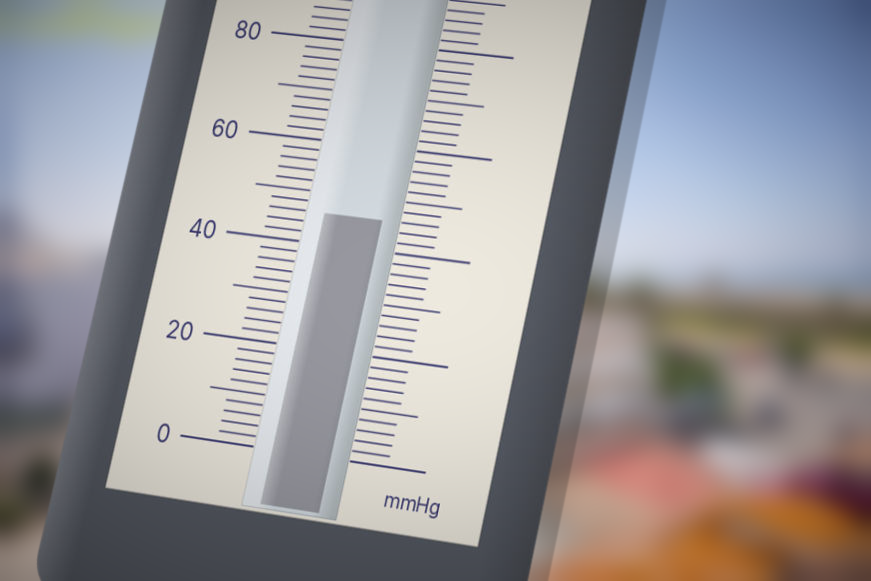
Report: 46 mmHg
